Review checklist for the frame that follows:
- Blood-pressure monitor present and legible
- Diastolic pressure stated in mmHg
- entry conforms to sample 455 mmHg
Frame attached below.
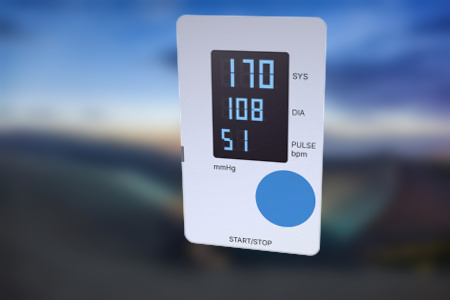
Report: 108 mmHg
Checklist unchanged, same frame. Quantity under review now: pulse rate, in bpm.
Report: 51 bpm
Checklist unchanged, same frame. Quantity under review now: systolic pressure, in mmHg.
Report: 170 mmHg
